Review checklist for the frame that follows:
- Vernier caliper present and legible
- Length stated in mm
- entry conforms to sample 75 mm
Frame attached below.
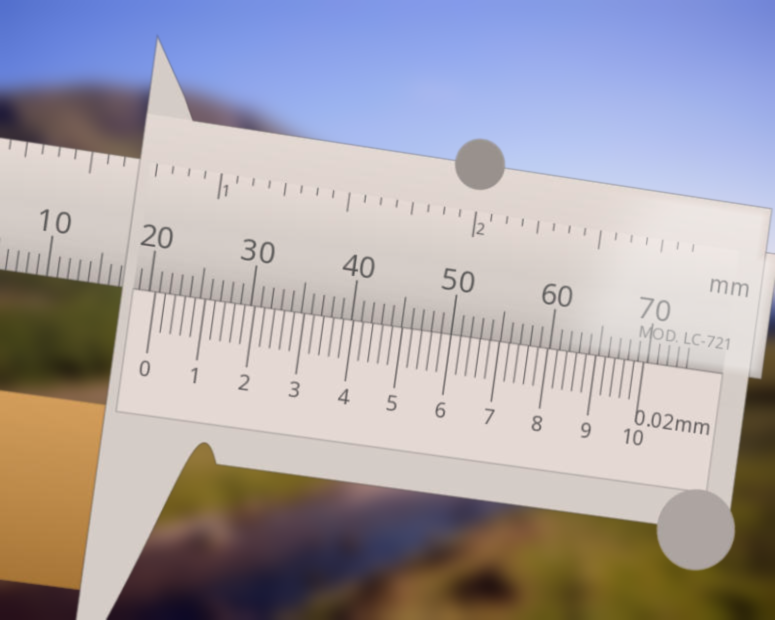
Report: 20.6 mm
